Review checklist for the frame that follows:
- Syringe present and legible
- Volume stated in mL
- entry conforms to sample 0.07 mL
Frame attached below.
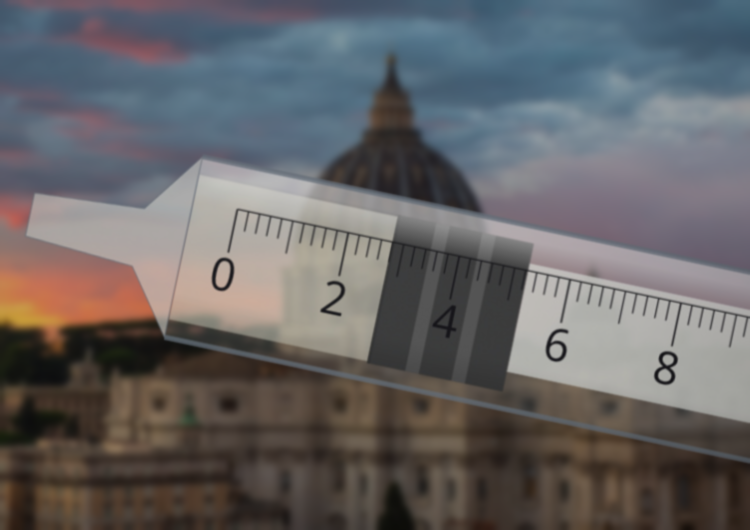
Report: 2.8 mL
